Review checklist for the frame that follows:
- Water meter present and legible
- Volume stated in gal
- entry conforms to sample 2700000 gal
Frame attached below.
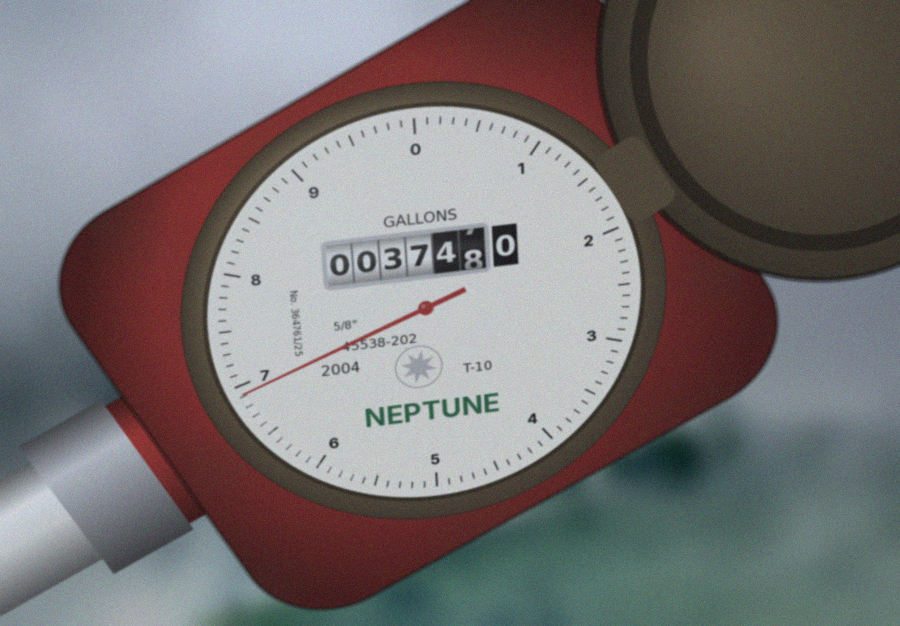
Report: 37476.9 gal
